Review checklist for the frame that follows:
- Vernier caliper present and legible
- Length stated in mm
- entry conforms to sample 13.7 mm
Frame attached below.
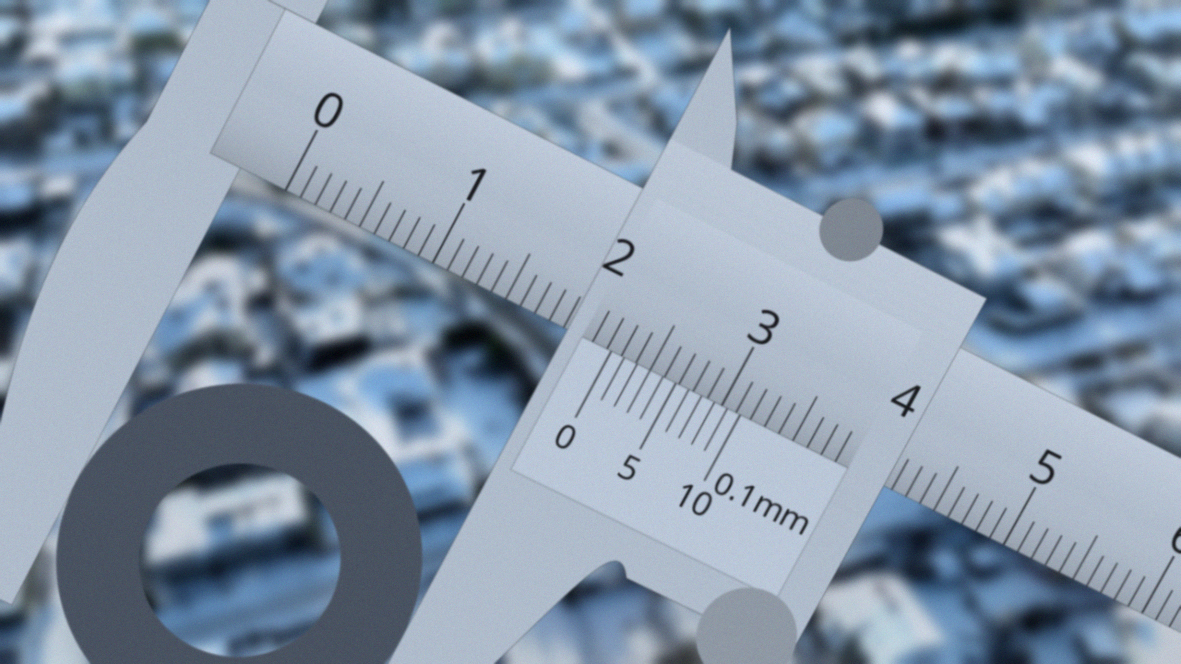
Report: 22.3 mm
